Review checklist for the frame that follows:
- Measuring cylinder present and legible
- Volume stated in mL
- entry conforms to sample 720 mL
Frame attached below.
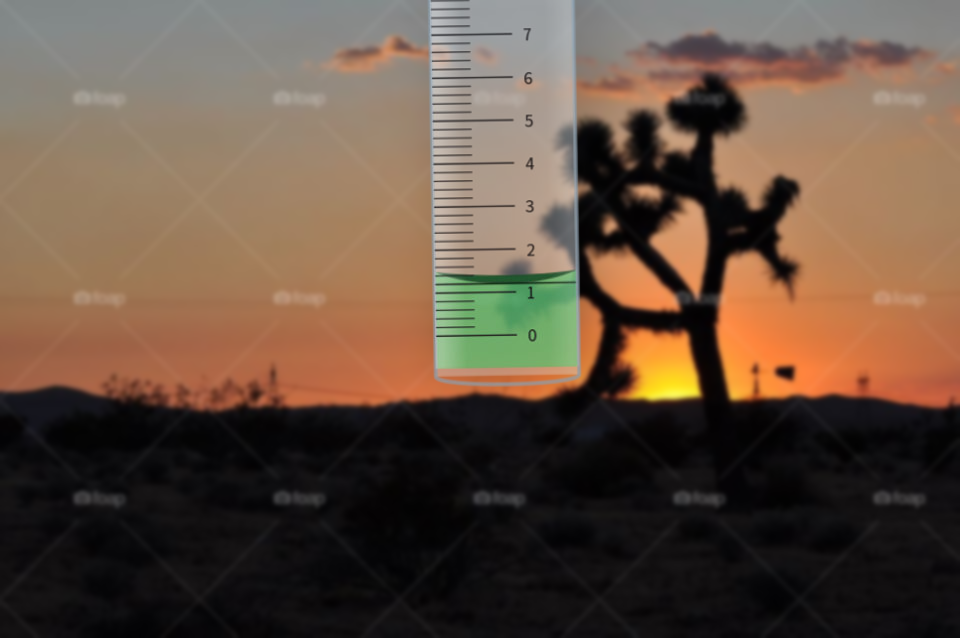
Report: 1.2 mL
